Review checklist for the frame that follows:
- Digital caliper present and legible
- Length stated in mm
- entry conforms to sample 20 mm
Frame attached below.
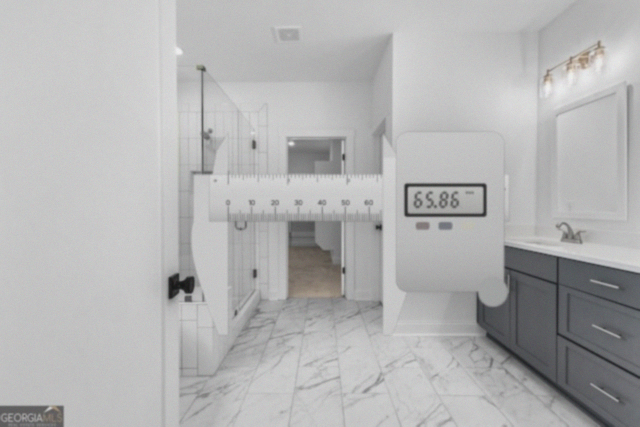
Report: 65.86 mm
